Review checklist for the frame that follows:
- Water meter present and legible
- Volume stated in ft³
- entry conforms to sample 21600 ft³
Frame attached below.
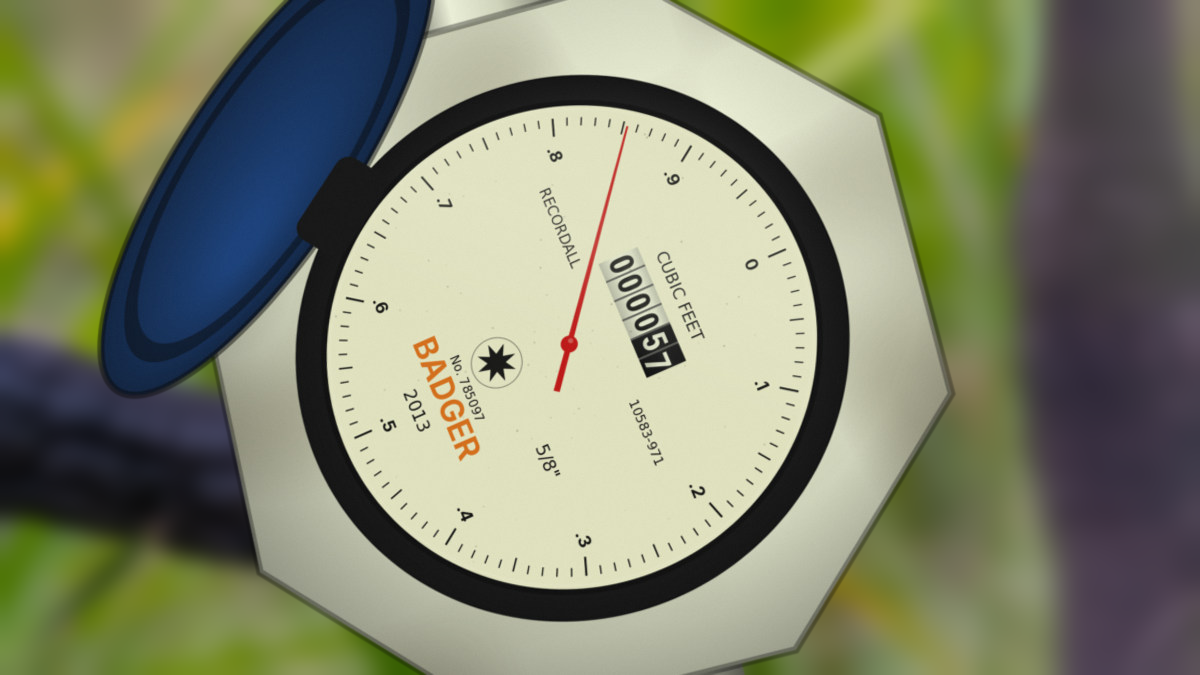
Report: 56.85 ft³
